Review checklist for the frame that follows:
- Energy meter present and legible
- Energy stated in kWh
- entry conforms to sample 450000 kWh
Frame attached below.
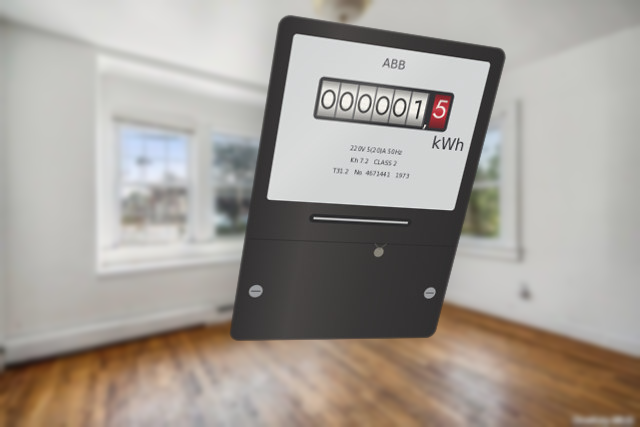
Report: 1.5 kWh
